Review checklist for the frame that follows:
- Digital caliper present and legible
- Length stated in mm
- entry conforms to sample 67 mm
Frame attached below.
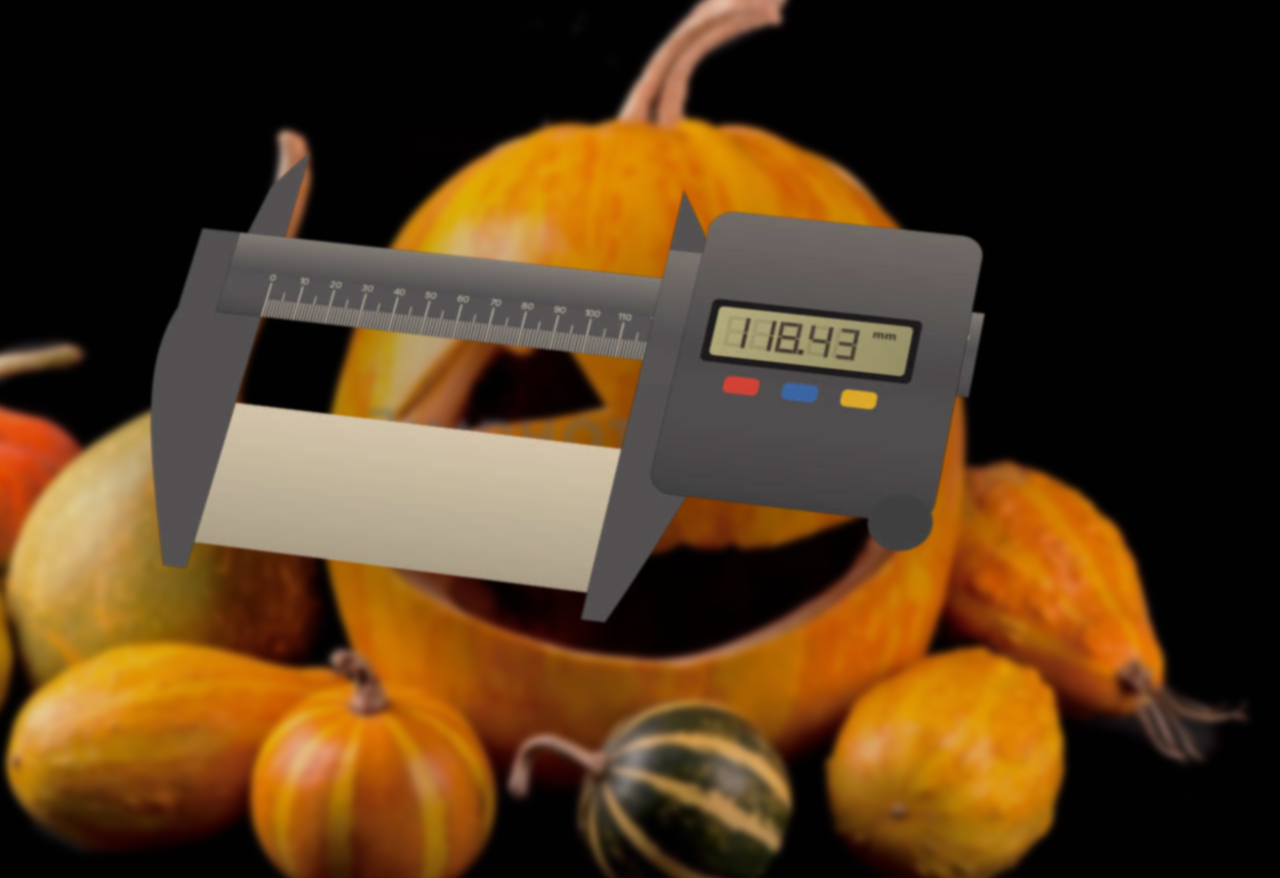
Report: 118.43 mm
